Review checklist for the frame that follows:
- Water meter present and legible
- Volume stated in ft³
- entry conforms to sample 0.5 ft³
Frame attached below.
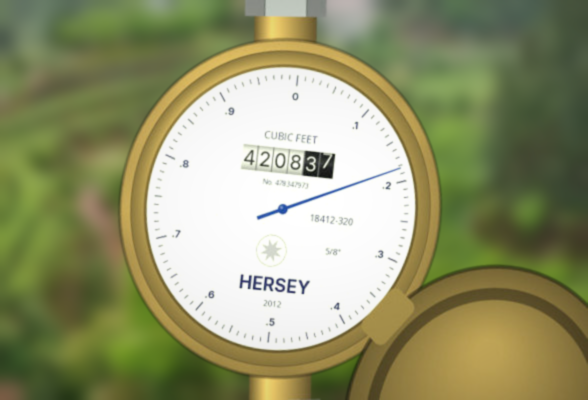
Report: 420837.18 ft³
